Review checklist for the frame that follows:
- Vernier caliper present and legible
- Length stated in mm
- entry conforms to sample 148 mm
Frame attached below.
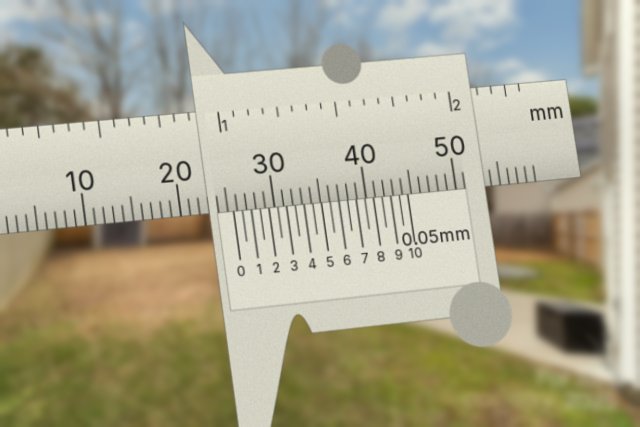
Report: 25.6 mm
